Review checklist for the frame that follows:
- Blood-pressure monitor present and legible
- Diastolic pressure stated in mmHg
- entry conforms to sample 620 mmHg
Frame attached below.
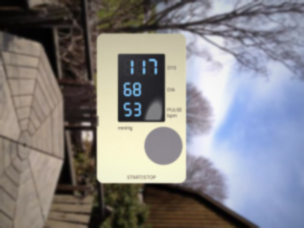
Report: 68 mmHg
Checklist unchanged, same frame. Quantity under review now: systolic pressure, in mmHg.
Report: 117 mmHg
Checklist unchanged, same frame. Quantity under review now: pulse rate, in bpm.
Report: 53 bpm
